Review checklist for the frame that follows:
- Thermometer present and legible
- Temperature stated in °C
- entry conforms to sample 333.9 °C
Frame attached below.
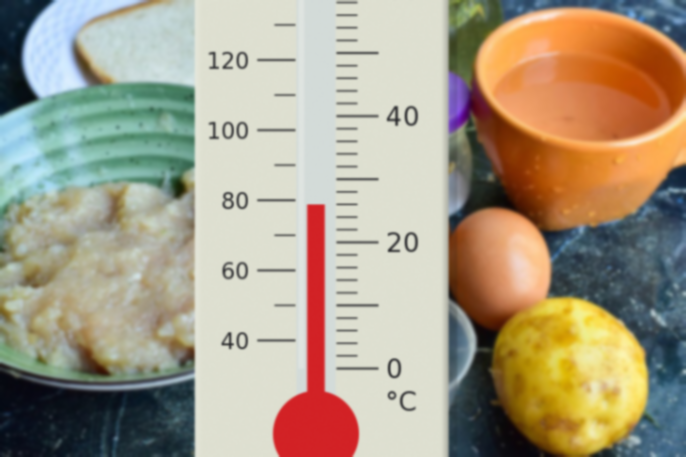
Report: 26 °C
